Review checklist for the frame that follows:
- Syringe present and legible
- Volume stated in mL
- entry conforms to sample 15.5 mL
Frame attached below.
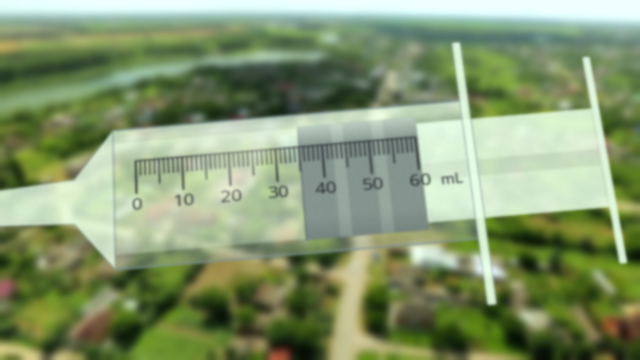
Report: 35 mL
